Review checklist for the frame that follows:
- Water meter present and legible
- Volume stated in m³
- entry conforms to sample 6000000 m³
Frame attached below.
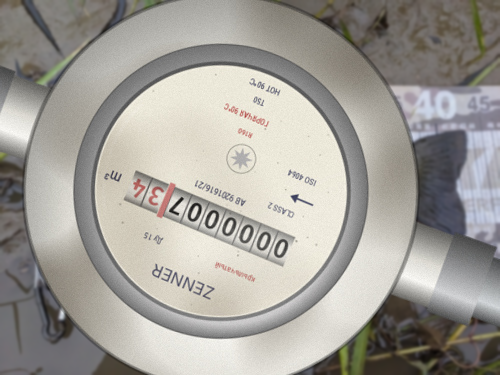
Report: 7.34 m³
